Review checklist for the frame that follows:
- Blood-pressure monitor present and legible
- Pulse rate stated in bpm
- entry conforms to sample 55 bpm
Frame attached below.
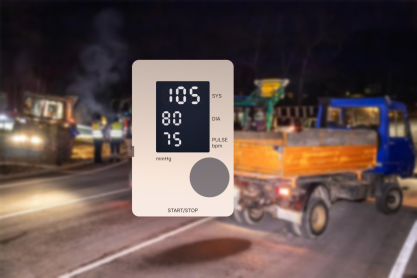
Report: 75 bpm
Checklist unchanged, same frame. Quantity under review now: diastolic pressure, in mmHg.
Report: 80 mmHg
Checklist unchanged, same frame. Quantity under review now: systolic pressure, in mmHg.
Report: 105 mmHg
